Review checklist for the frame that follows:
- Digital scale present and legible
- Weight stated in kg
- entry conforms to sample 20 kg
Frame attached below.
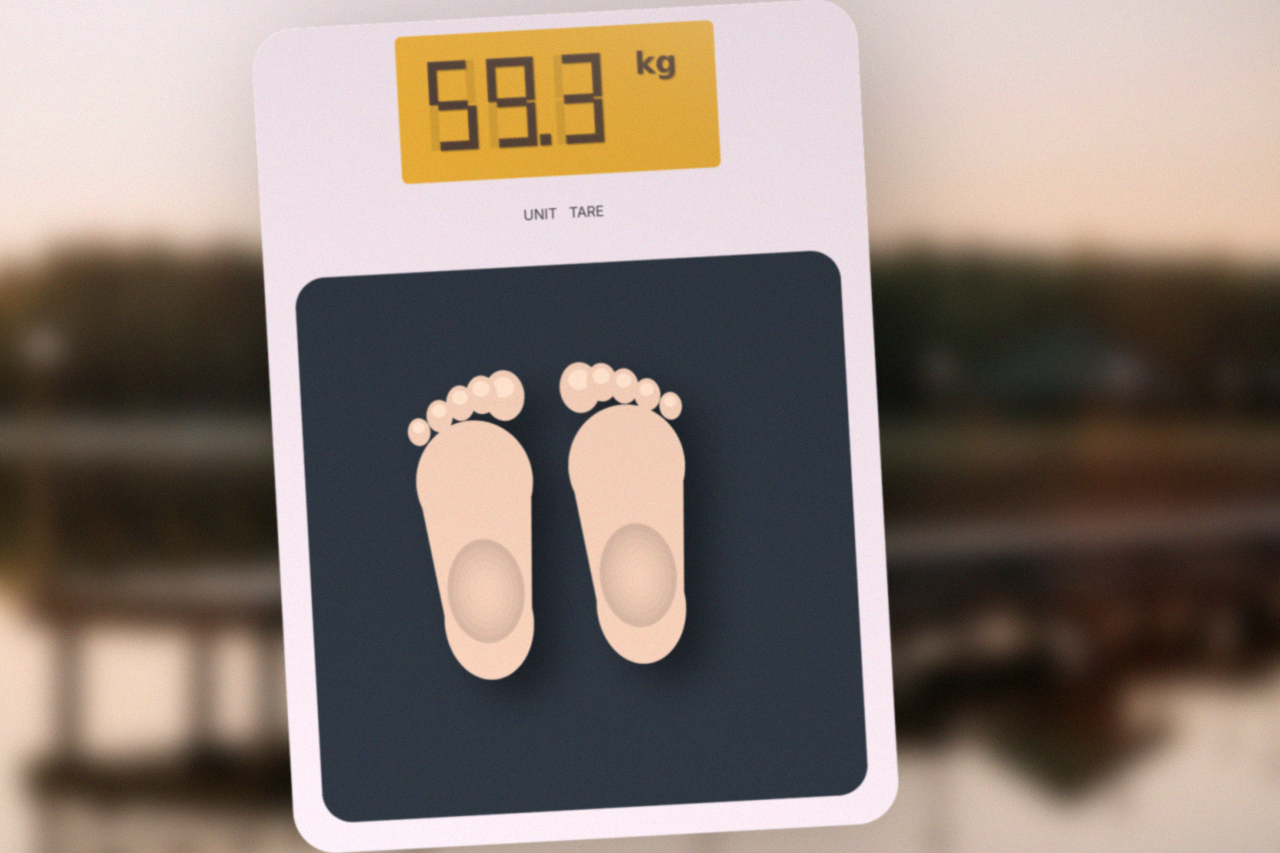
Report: 59.3 kg
